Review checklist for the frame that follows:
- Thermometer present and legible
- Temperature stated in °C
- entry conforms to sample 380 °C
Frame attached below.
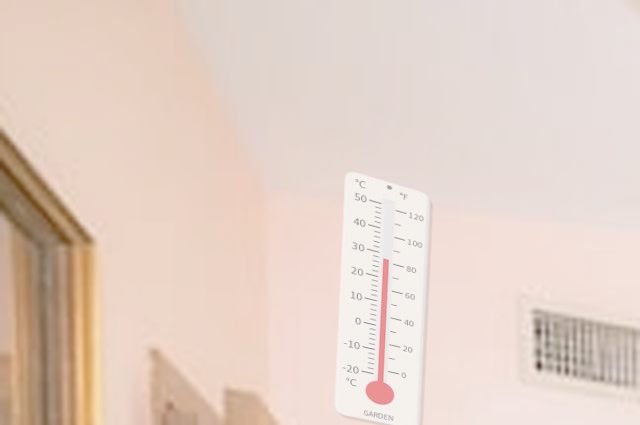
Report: 28 °C
